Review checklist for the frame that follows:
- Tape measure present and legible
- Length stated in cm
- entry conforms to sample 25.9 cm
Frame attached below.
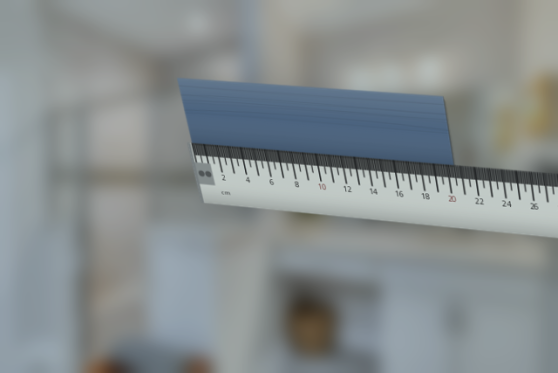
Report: 20.5 cm
